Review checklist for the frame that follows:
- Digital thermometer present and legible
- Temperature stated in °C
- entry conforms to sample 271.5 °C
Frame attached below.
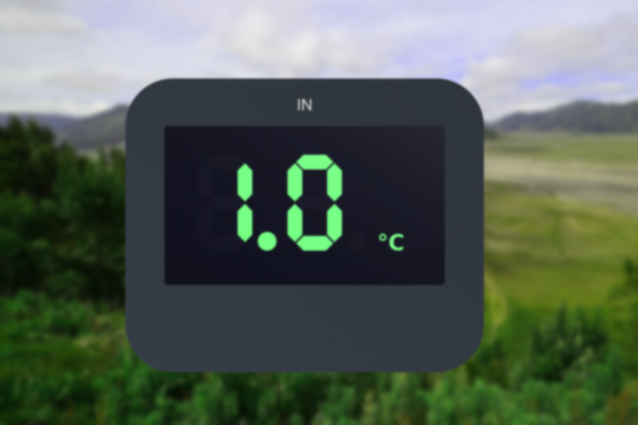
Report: 1.0 °C
